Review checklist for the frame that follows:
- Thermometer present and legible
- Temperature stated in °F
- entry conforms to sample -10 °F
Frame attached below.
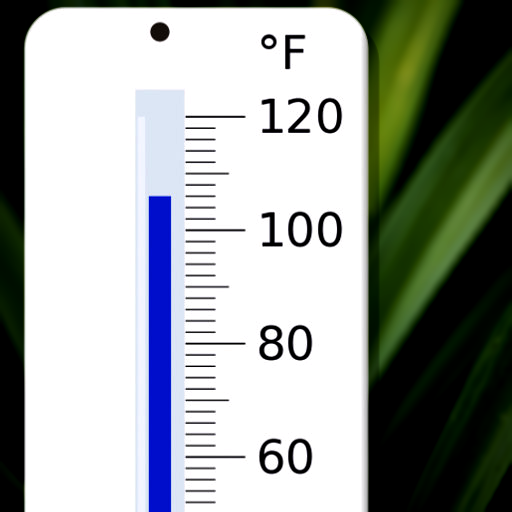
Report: 106 °F
